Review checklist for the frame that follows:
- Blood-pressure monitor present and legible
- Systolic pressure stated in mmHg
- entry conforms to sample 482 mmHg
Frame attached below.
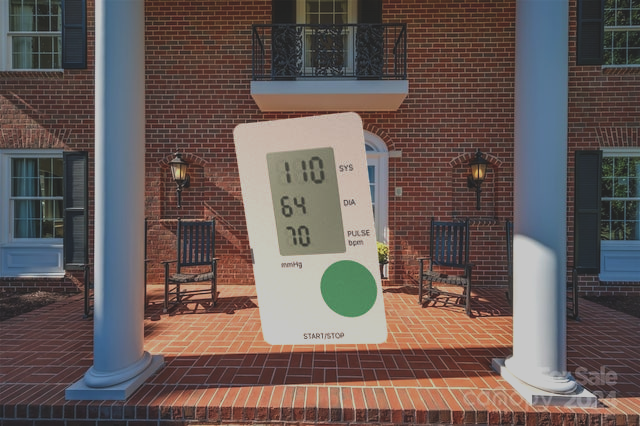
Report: 110 mmHg
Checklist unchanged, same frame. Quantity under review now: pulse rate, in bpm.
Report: 70 bpm
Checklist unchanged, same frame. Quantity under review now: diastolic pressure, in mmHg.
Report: 64 mmHg
